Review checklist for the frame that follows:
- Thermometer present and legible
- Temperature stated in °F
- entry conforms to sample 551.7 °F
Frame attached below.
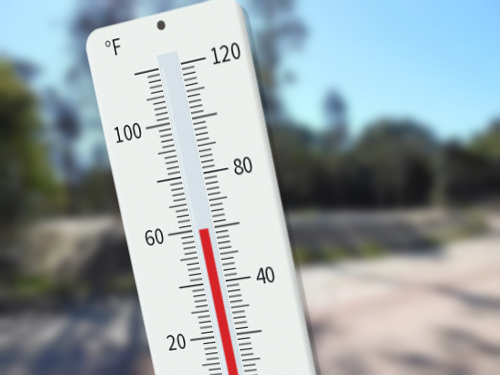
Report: 60 °F
